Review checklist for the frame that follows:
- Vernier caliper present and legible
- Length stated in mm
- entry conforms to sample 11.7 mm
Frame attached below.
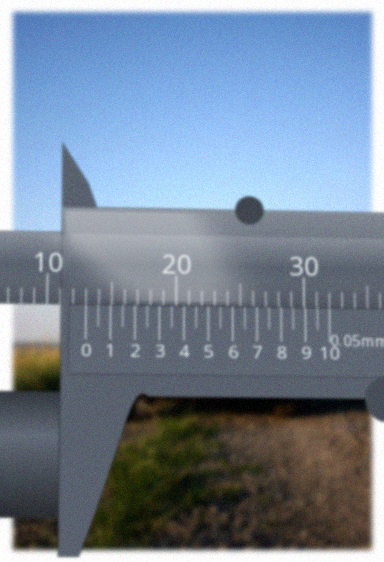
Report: 13.0 mm
